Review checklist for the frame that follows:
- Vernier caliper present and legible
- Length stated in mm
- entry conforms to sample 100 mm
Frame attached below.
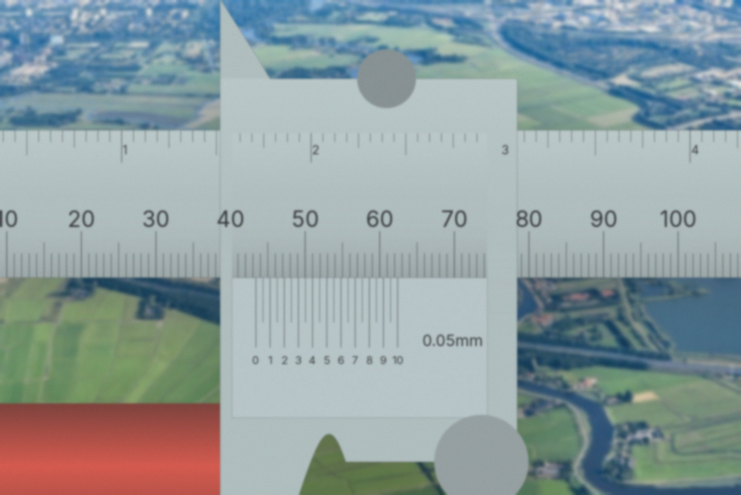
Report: 43.4 mm
